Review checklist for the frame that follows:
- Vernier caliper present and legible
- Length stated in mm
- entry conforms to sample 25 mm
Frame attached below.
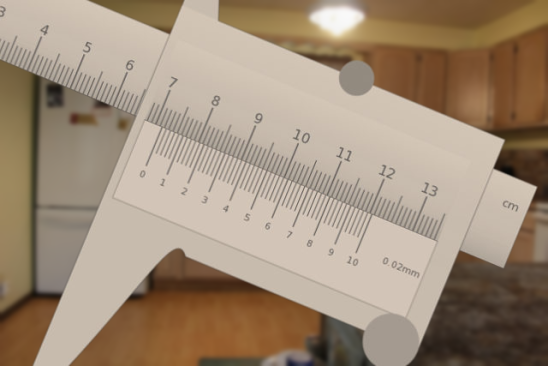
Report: 71.5 mm
